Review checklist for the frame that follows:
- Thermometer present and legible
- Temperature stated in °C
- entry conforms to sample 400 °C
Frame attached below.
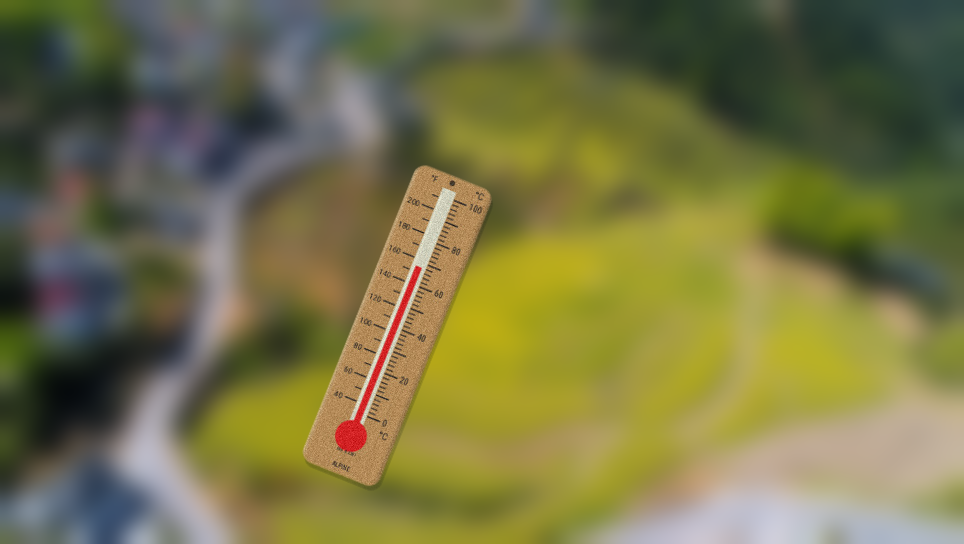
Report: 68 °C
